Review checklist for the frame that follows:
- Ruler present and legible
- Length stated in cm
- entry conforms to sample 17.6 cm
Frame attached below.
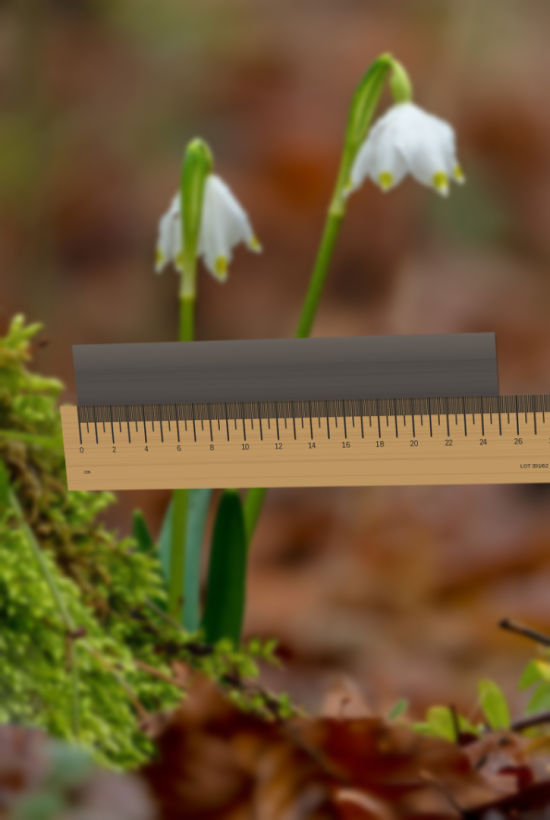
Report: 25 cm
